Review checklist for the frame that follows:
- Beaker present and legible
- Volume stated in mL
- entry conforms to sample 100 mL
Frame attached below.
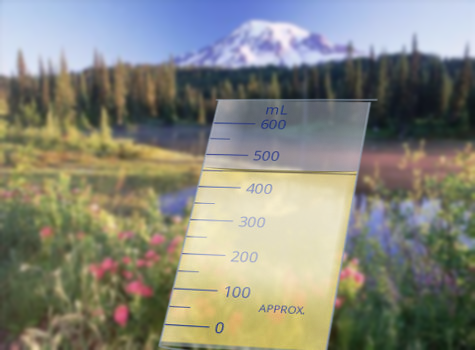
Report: 450 mL
